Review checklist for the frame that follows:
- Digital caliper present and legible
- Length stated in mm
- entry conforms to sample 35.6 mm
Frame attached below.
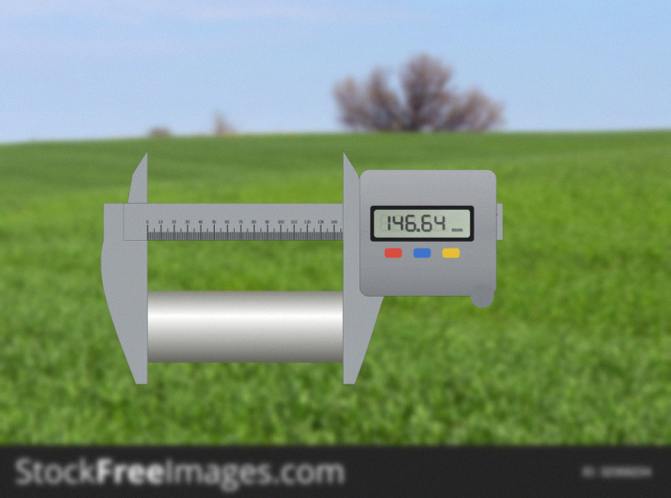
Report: 146.64 mm
